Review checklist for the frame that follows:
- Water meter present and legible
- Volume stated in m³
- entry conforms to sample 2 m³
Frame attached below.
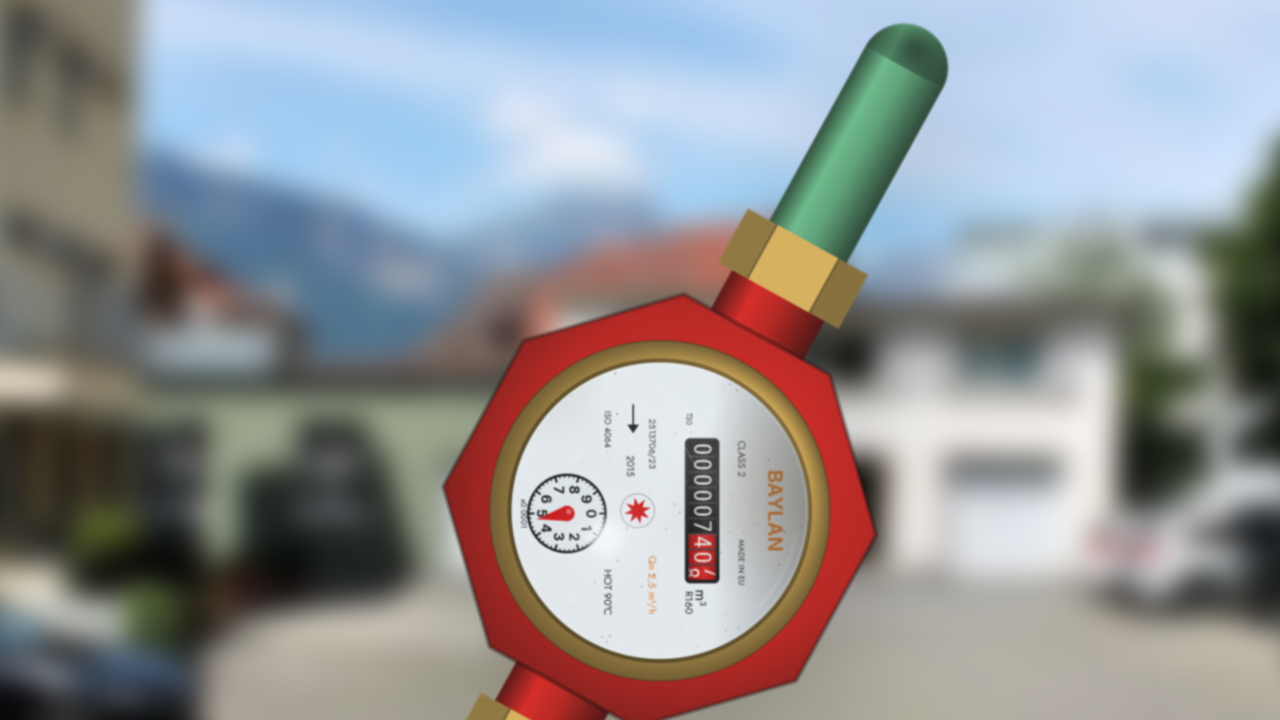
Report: 7.4074 m³
